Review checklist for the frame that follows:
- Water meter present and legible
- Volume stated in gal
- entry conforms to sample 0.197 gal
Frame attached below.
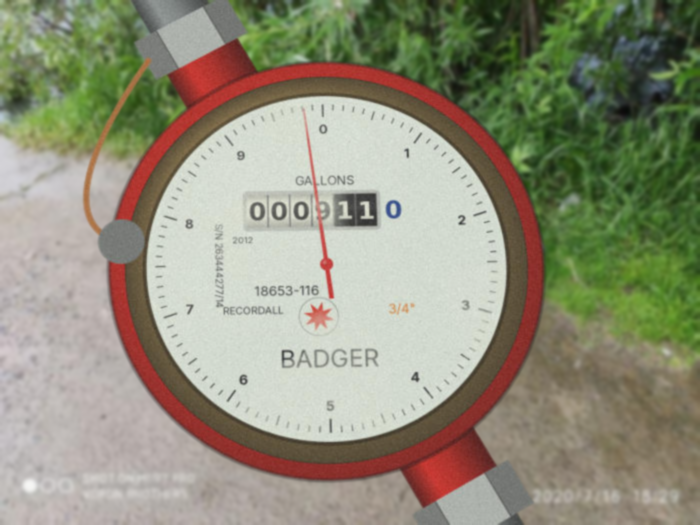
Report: 9109.8 gal
